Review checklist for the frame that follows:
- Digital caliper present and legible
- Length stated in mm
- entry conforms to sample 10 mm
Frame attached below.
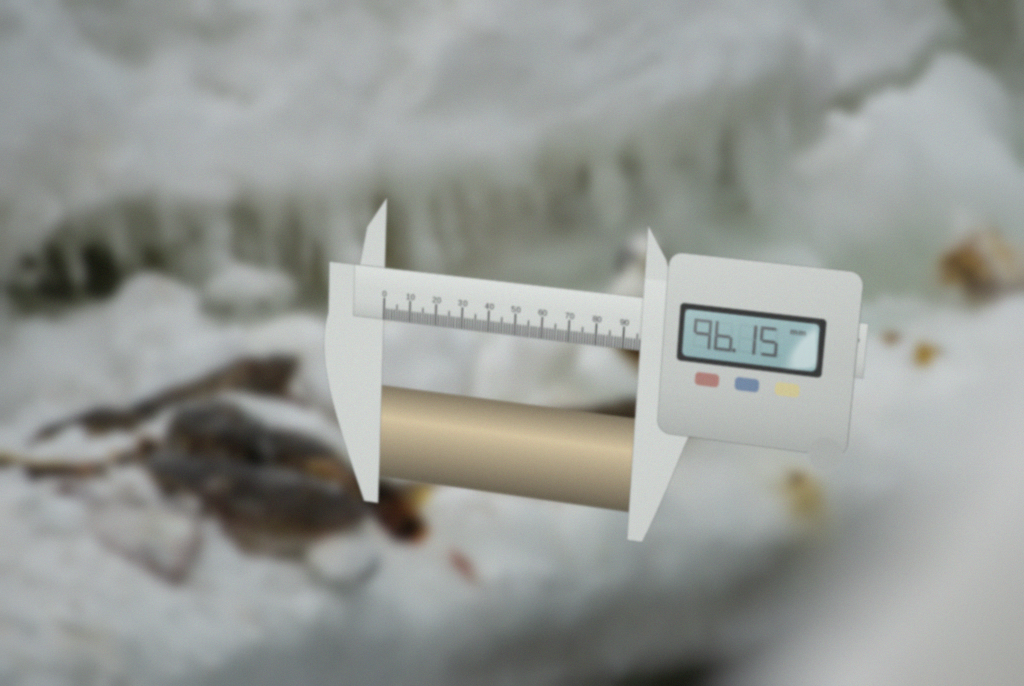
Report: 96.15 mm
